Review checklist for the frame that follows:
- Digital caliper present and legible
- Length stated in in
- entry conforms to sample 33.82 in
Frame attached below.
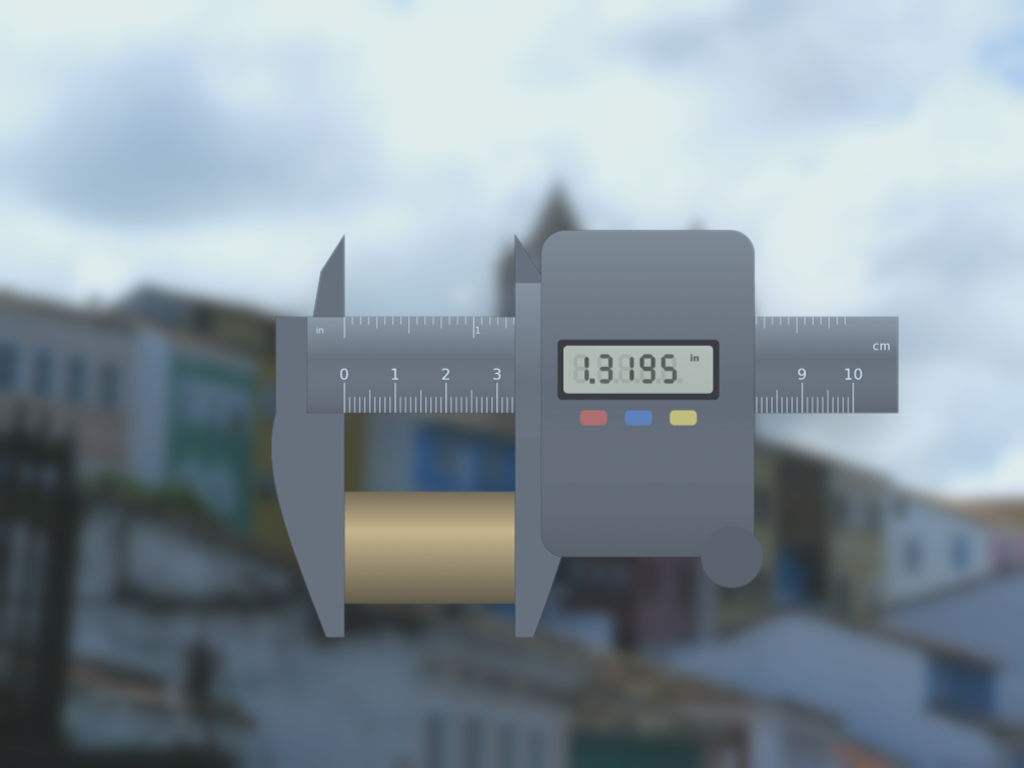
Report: 1.3195 in
